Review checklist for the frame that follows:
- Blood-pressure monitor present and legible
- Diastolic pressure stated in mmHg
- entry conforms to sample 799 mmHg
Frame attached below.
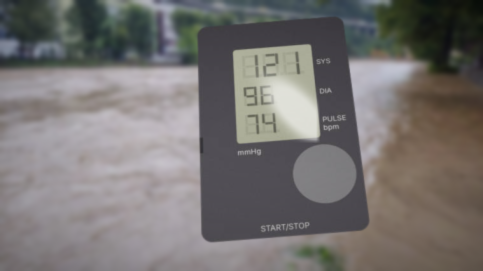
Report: 96 mmHg
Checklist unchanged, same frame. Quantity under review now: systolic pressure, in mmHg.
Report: 121 mmHg
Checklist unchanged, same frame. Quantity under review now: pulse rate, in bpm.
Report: 74 bpm
